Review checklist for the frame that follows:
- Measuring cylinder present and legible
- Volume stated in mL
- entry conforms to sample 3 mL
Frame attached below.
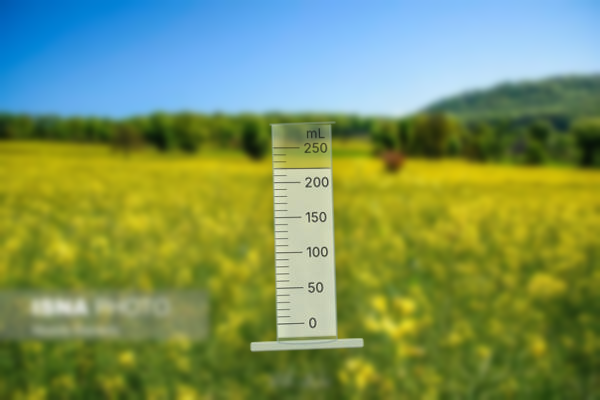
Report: 220 mL
